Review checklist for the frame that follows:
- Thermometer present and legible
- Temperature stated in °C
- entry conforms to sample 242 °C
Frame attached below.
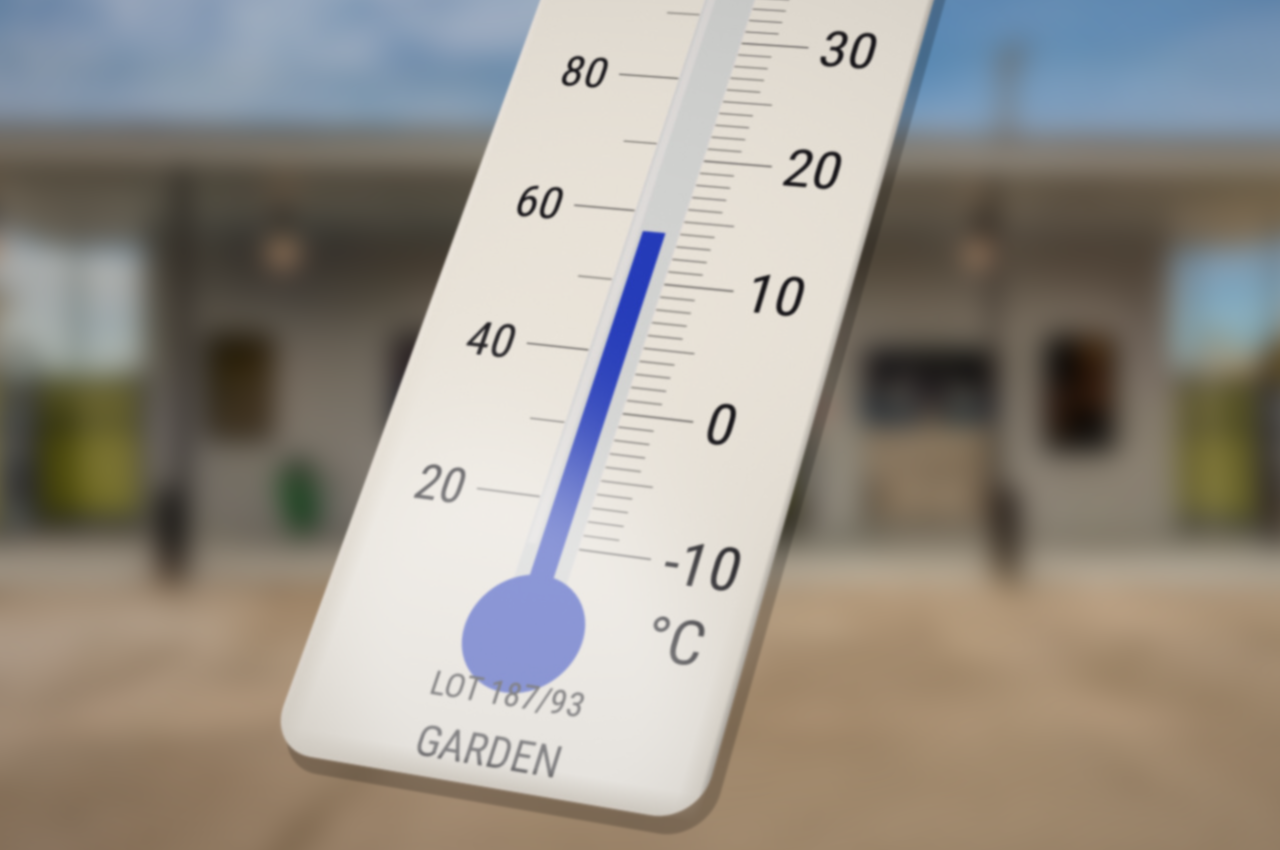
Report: 14 °C
